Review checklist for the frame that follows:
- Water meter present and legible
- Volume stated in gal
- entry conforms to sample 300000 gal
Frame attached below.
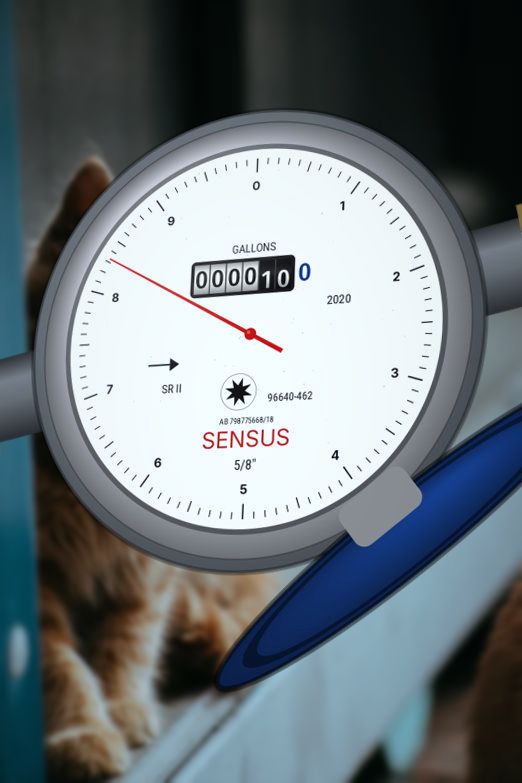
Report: 98.3 gal
